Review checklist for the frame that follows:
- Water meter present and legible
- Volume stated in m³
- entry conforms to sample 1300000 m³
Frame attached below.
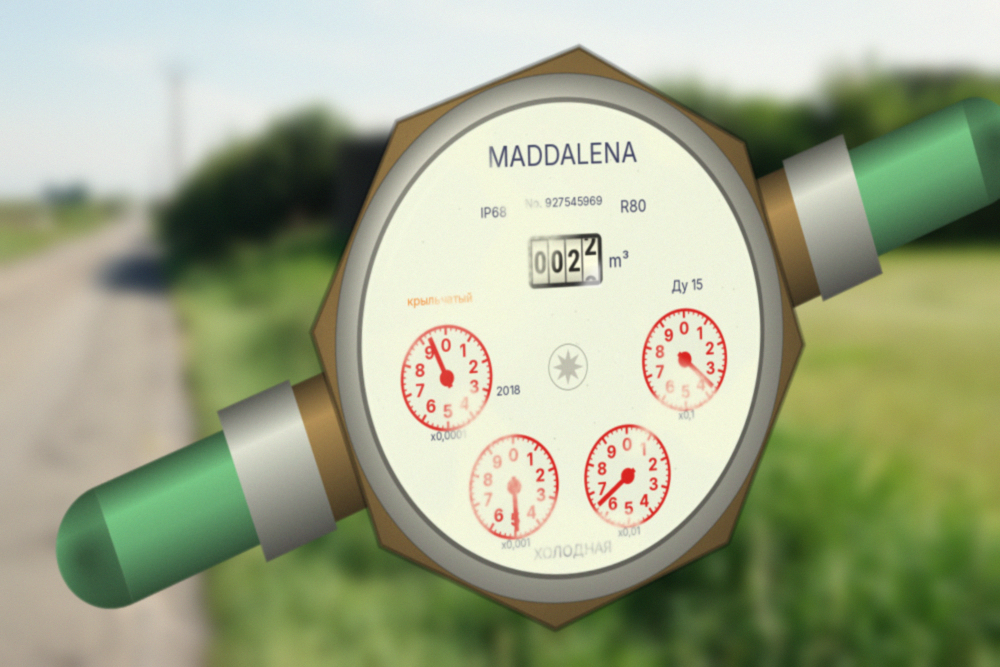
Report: 22.3649 m³
